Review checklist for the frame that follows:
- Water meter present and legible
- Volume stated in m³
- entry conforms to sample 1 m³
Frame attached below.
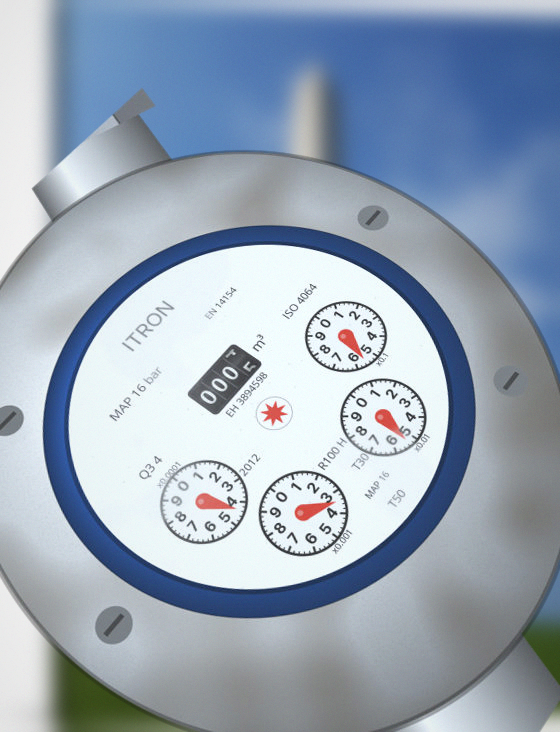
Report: 4.5534 m³
